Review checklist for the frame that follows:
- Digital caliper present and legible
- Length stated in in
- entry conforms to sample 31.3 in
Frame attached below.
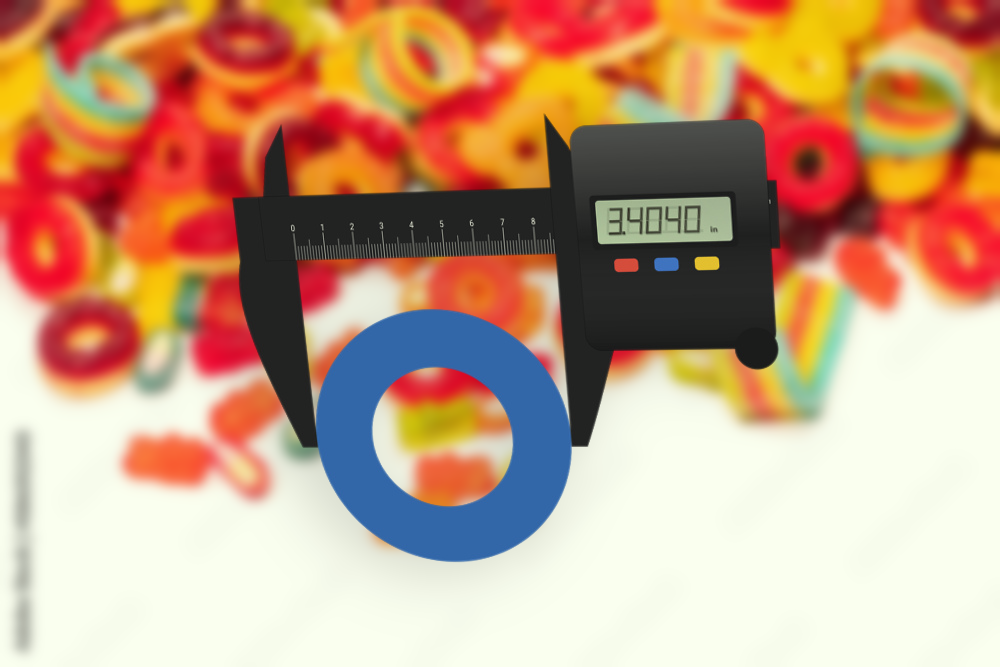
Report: 3.4040 in
